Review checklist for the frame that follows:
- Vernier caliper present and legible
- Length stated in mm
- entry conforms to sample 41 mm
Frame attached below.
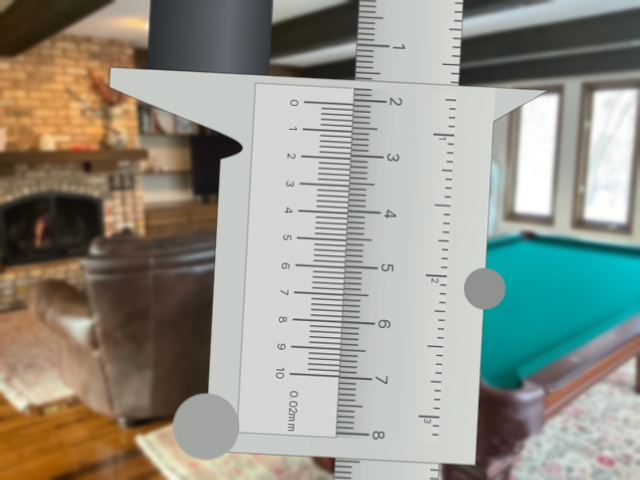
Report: 20.8 mm
